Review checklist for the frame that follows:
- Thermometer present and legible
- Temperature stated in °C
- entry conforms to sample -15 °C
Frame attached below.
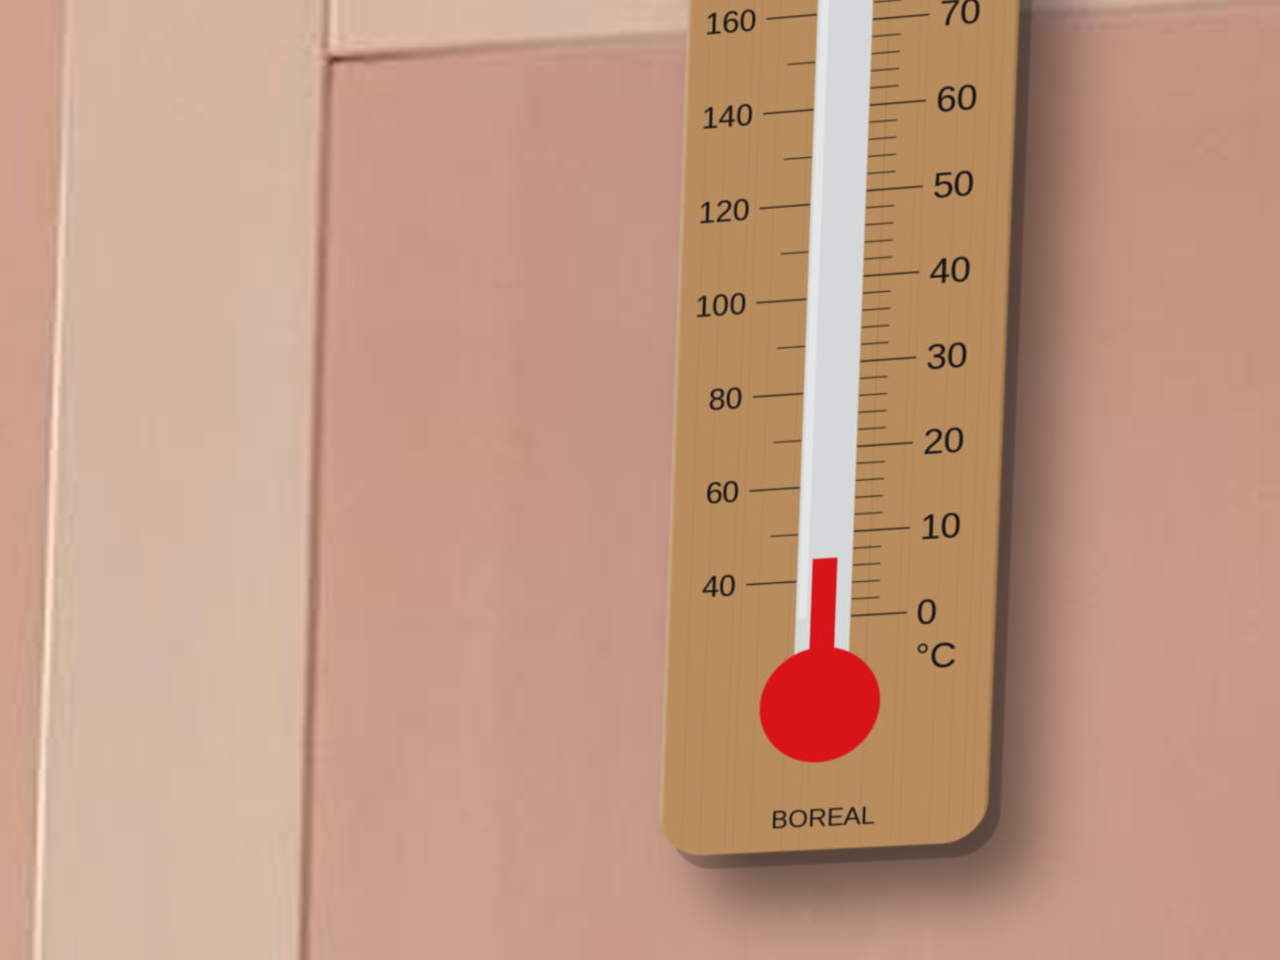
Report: 7 °C
